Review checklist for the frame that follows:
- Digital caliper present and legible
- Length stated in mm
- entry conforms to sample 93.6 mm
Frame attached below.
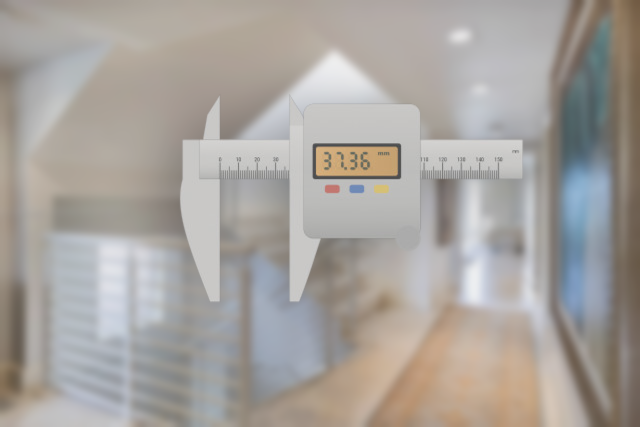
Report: 37.36 mm
